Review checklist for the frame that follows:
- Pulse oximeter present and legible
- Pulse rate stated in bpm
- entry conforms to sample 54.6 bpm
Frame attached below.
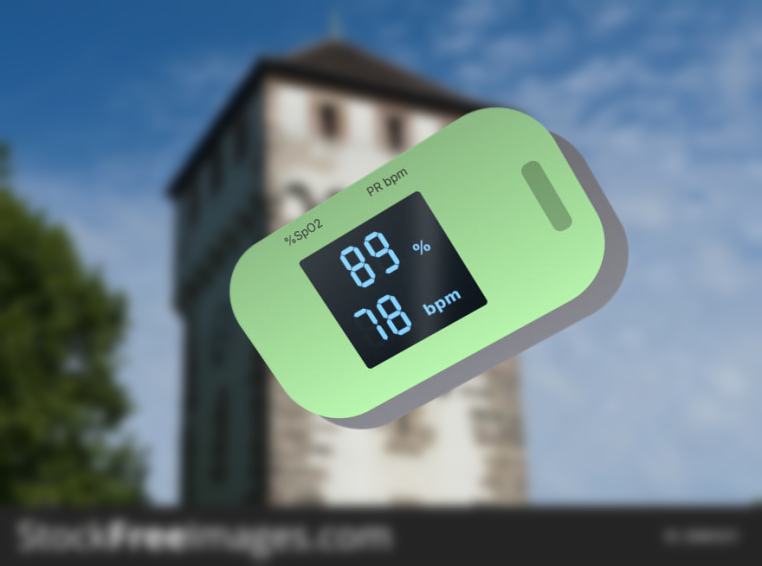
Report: 78 bpm
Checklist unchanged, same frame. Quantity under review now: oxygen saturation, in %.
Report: 89 %
